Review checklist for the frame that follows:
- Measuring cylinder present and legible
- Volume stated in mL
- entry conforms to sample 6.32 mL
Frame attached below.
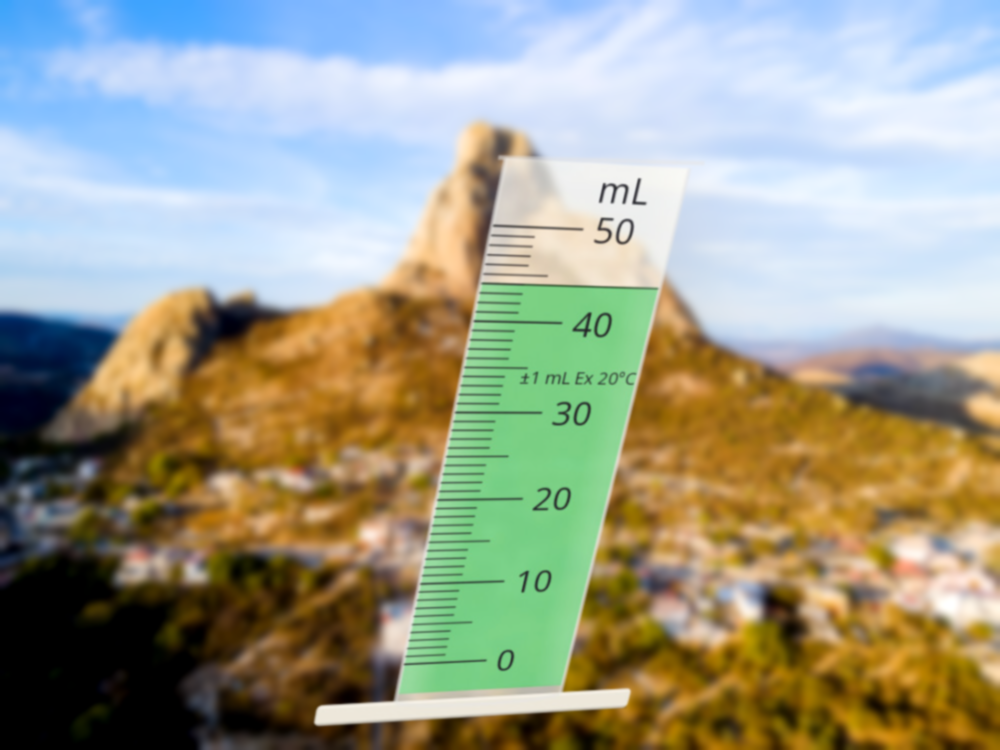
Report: 44 mL
